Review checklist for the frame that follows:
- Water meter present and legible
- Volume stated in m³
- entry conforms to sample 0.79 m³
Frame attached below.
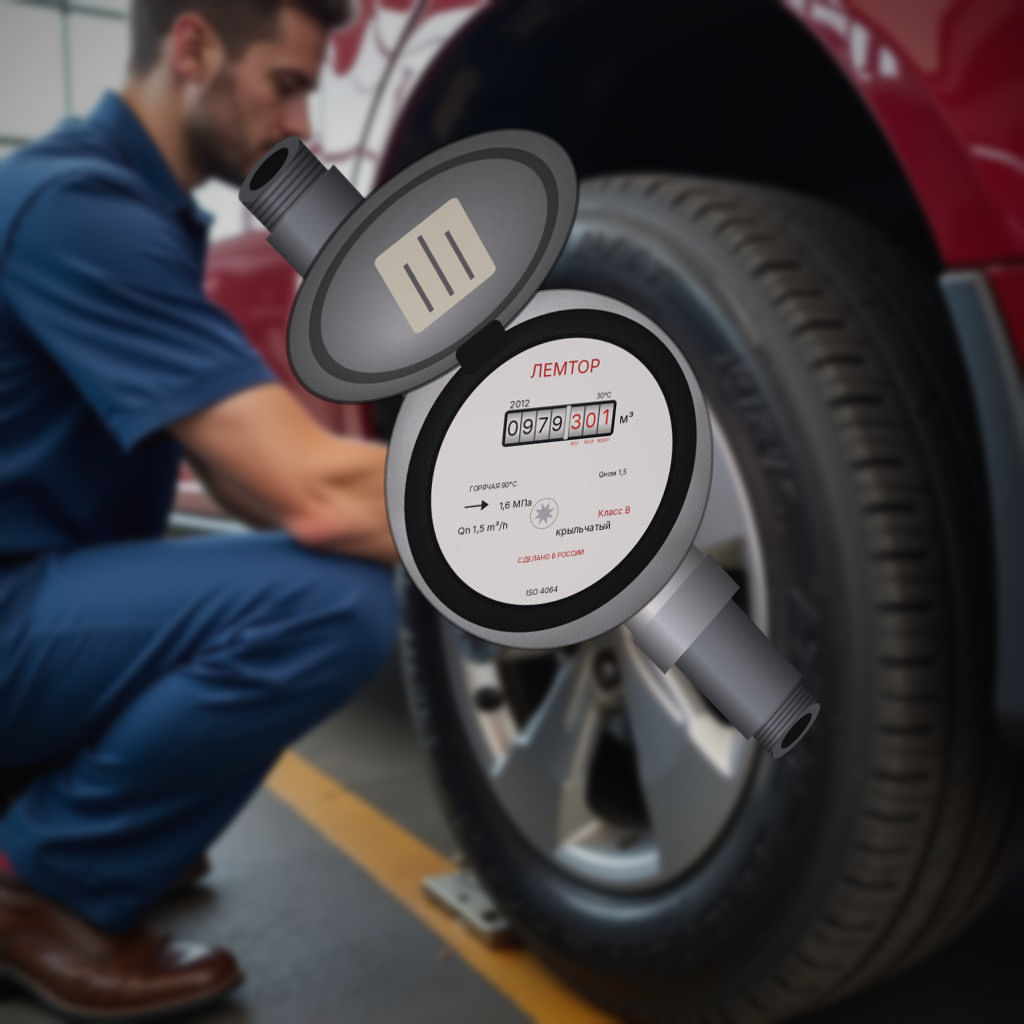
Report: 979.301 m³
